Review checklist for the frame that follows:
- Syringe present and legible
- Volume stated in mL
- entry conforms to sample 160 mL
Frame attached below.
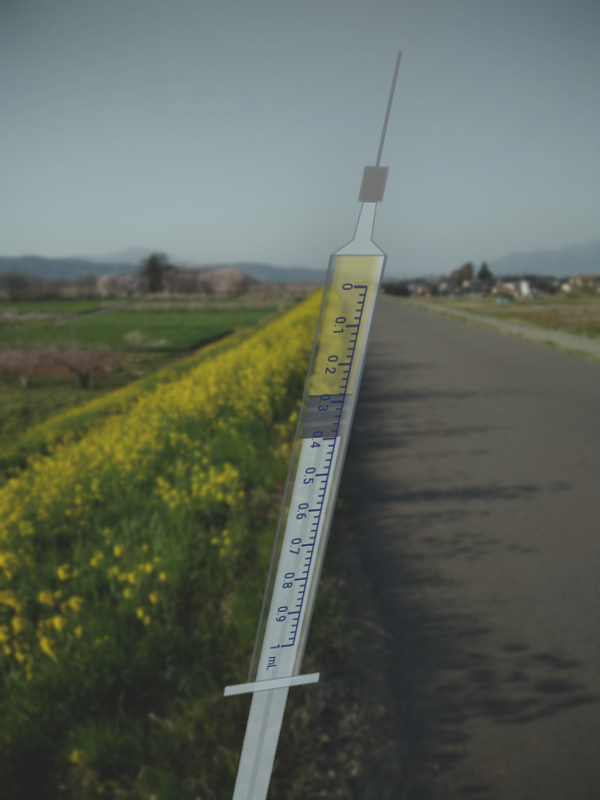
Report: 0.28 mL
